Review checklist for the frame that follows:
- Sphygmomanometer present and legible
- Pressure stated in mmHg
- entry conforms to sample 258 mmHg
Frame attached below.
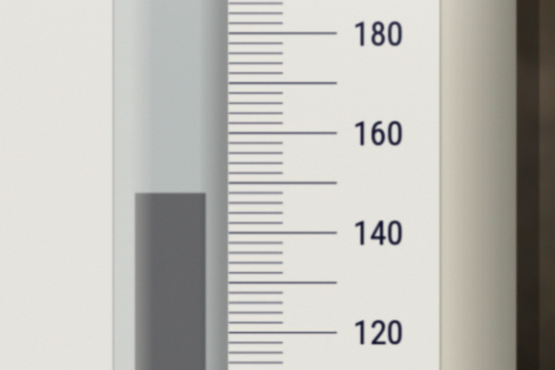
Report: 148 mmHg
